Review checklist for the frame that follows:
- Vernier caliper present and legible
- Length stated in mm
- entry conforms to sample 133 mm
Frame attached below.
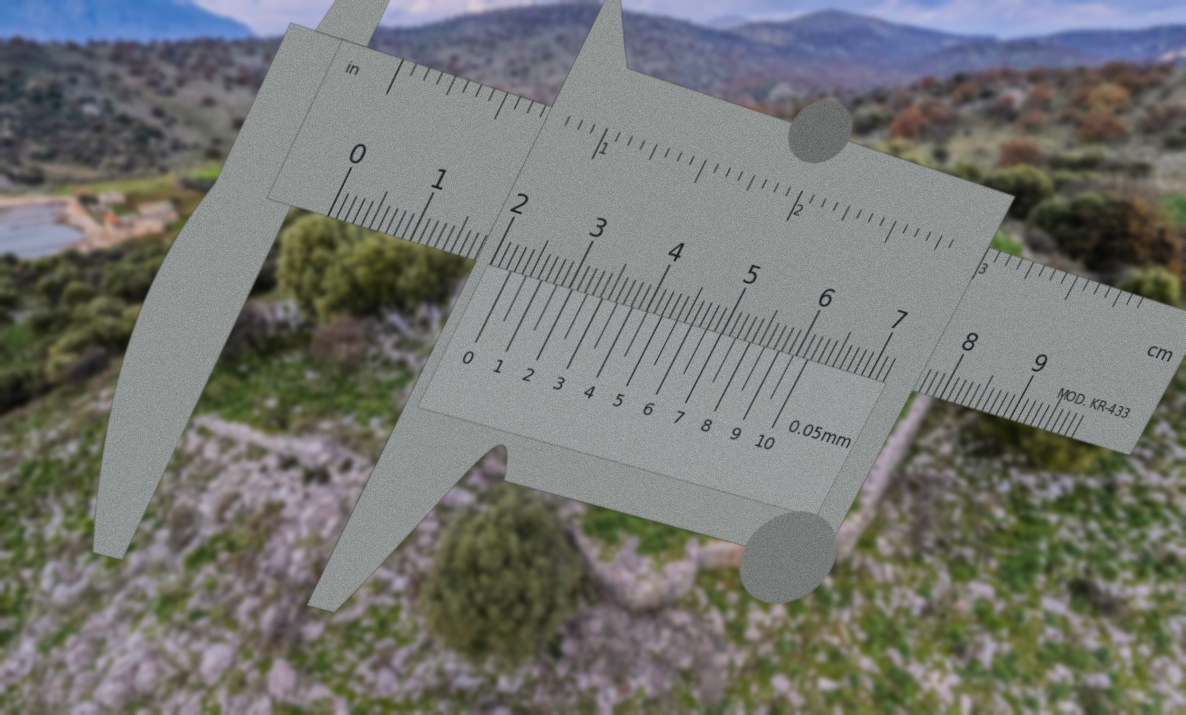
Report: 22.6 mm
